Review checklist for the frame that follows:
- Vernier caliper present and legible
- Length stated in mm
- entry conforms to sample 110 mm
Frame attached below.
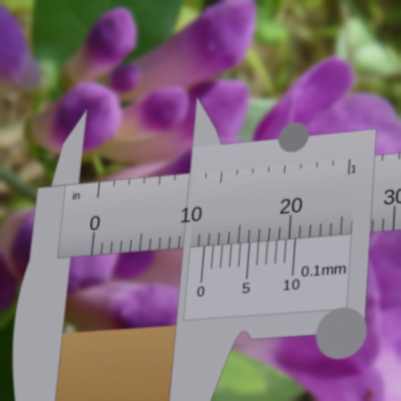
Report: 11.6 mm
